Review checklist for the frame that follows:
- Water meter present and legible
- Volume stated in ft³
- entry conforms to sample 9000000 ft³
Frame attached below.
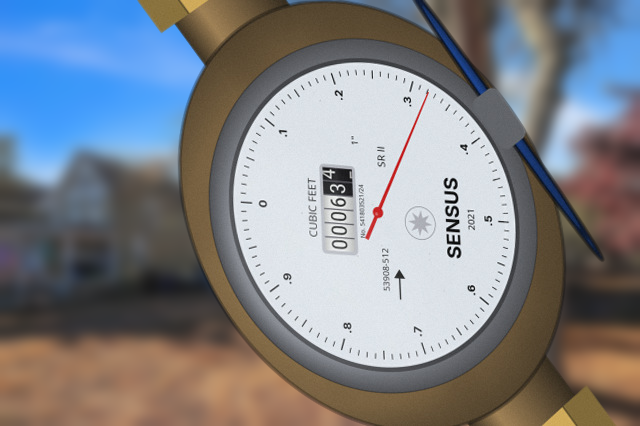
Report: 634.32 ft³
